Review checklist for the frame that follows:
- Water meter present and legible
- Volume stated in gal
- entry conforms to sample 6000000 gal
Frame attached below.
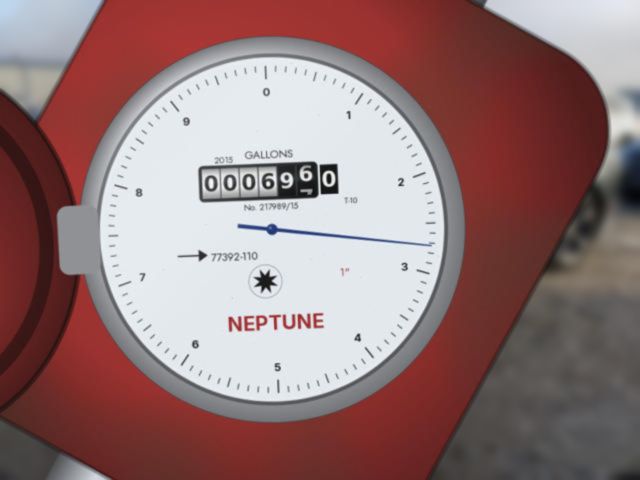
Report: 6962.7 gal
